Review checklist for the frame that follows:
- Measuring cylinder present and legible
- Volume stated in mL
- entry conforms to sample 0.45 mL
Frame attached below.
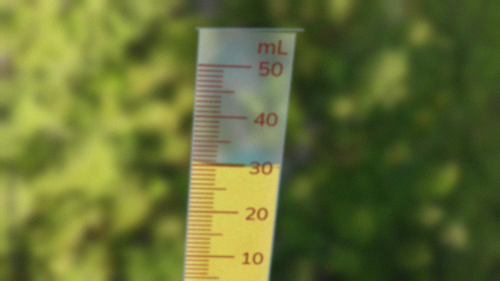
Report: 30 mL
